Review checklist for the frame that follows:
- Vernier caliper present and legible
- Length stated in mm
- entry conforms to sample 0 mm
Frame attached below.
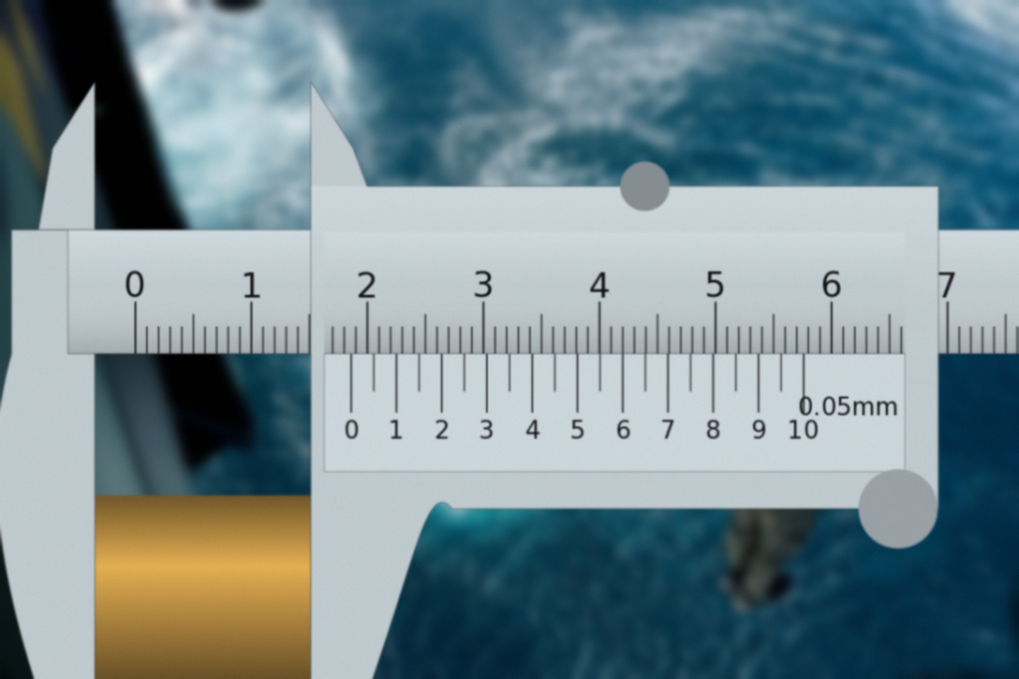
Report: 18.6 mm
